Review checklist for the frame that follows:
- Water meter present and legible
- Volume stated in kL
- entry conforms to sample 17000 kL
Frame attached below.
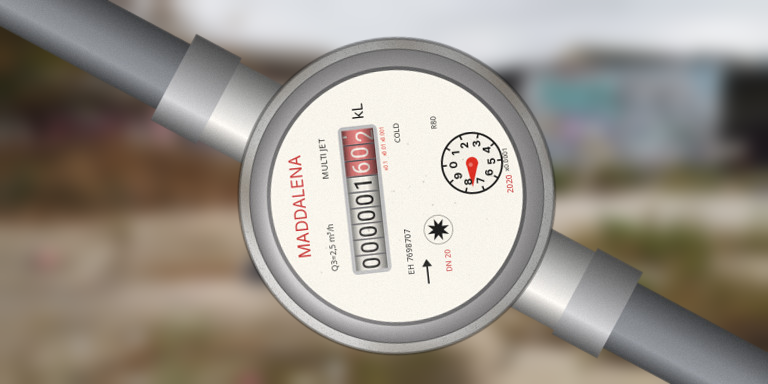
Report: 1.6017 kL
